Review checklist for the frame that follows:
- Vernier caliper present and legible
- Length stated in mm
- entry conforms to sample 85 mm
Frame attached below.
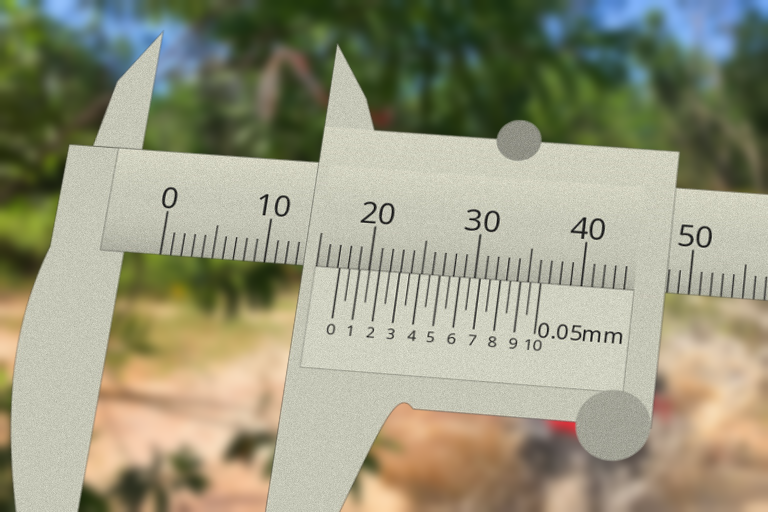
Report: 17.2 mm
